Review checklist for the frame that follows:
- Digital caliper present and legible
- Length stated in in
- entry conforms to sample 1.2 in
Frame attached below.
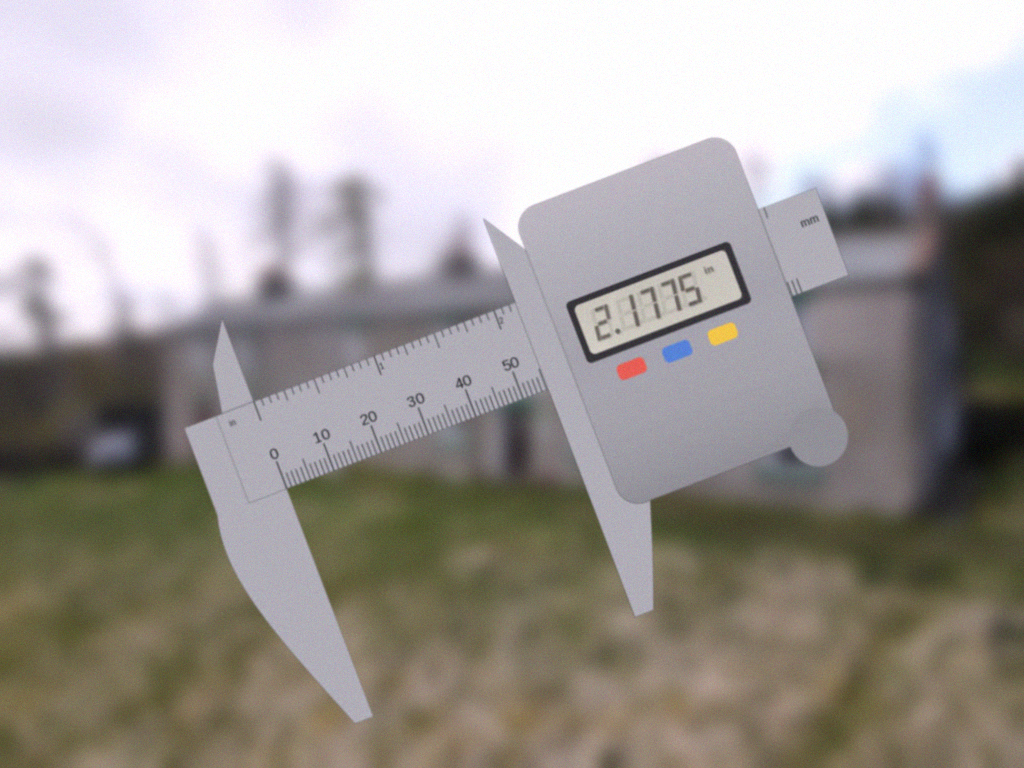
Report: 2.1775 in
